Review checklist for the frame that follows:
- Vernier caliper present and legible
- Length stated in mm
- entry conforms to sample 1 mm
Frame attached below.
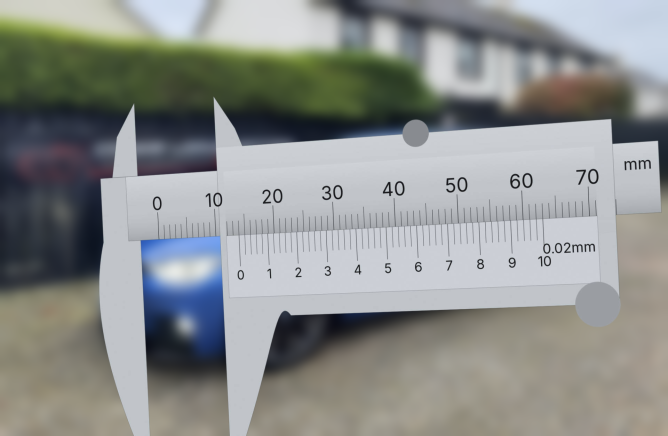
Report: 14.0 mm
